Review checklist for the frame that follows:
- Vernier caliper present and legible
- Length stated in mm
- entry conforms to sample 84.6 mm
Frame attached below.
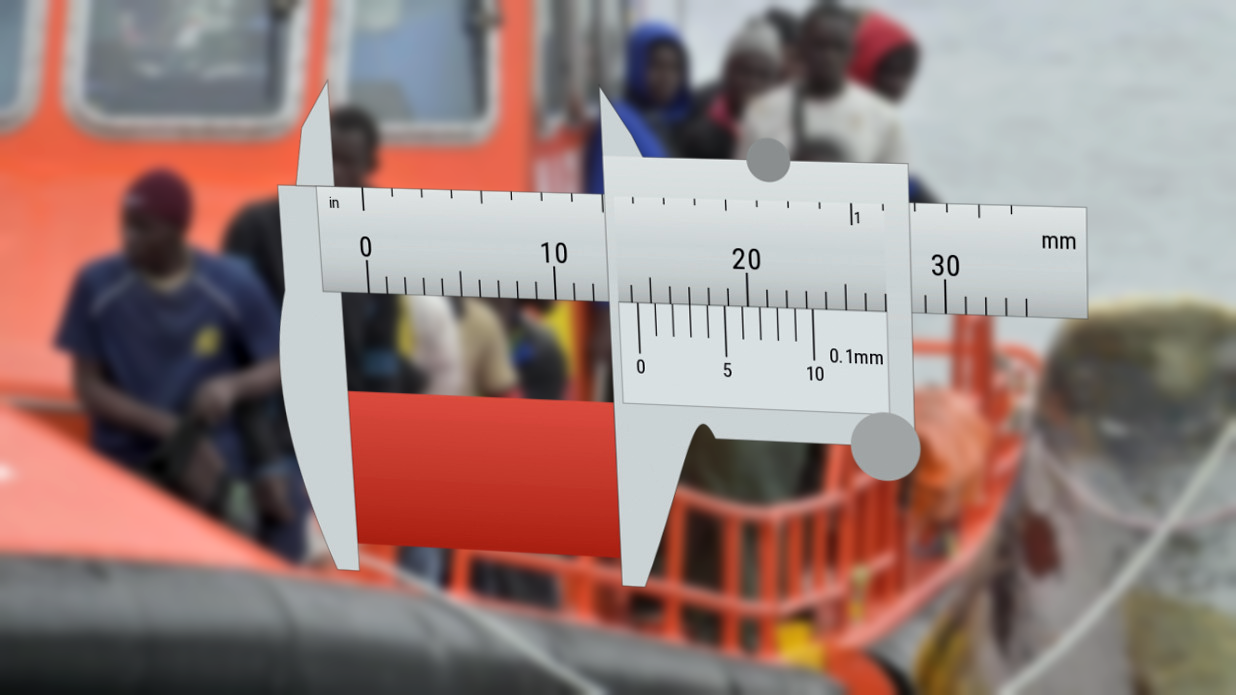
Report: 14.3 mm
